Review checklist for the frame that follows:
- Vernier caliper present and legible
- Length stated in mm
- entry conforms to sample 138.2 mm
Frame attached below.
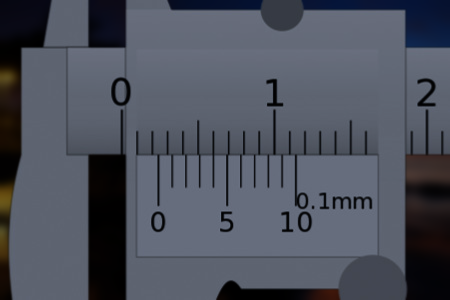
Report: 2.4 mm
